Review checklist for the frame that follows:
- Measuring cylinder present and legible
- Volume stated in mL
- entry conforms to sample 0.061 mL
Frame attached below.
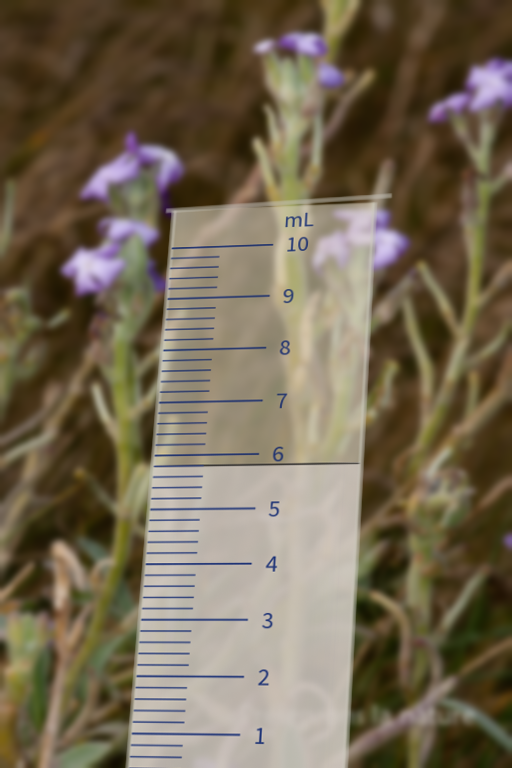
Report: 5.8 mL
